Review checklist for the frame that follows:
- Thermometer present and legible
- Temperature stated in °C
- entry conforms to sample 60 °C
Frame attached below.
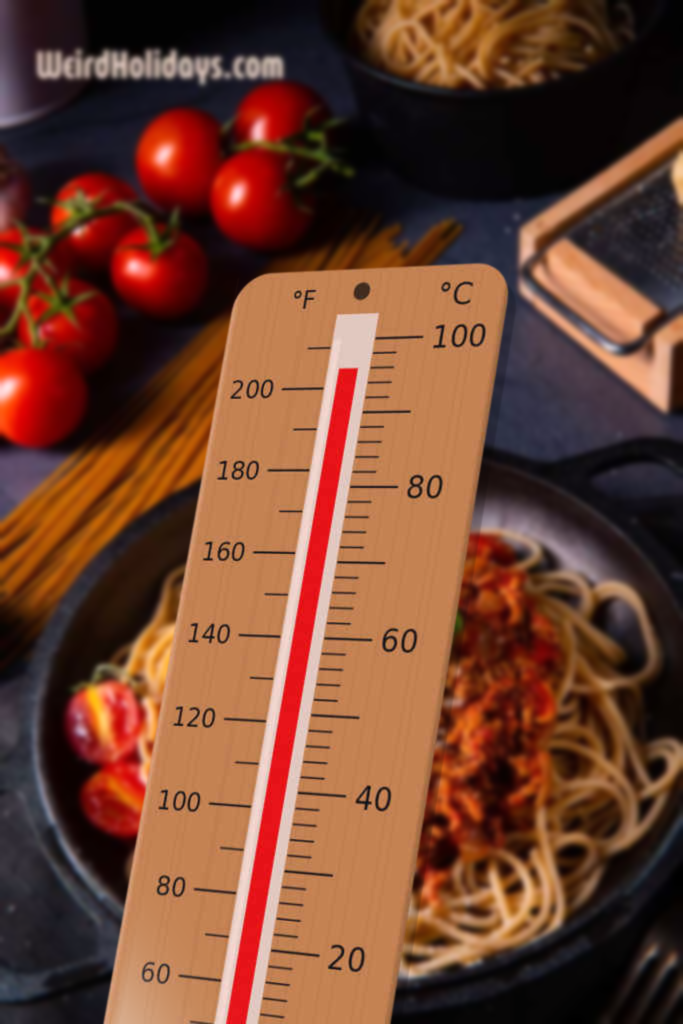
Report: 96 °C
